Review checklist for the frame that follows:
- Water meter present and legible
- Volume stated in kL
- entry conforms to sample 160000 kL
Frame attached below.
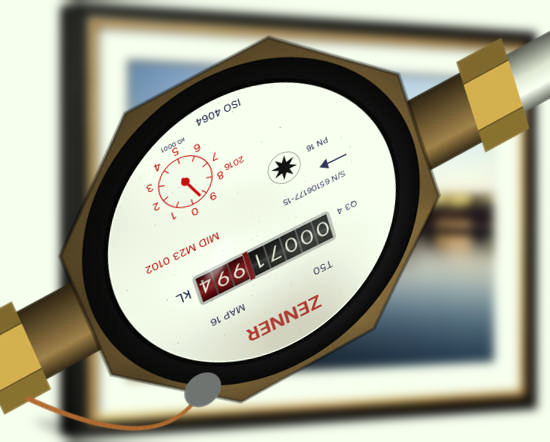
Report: 71.9939 kL
